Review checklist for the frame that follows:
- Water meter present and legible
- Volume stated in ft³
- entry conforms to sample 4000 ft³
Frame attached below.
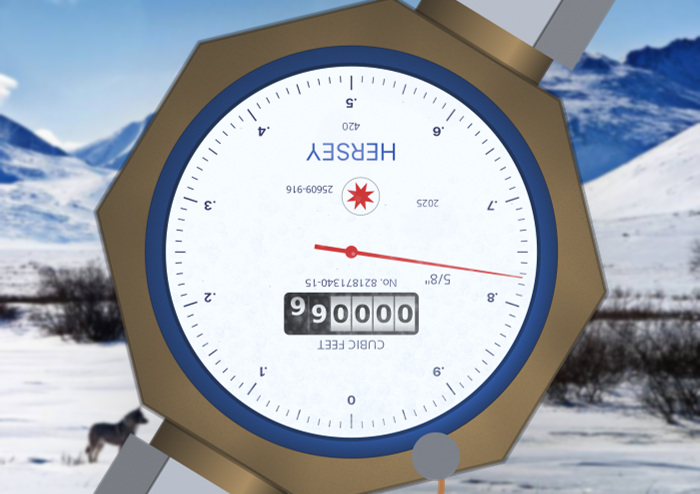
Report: 65.77 ft³
